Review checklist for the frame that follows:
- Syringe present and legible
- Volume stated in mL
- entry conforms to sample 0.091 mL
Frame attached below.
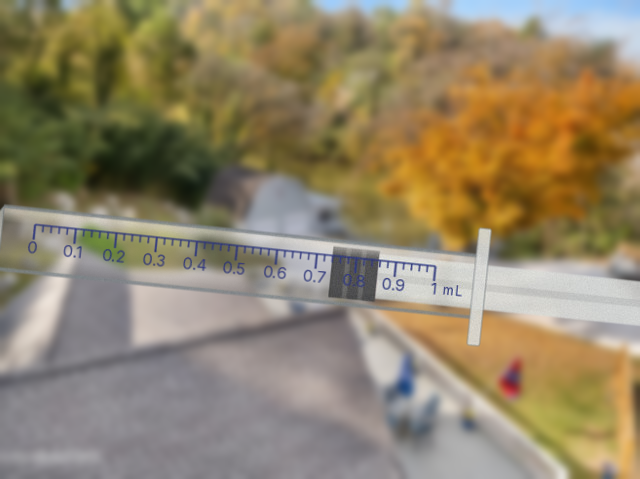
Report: 0.74 mL
